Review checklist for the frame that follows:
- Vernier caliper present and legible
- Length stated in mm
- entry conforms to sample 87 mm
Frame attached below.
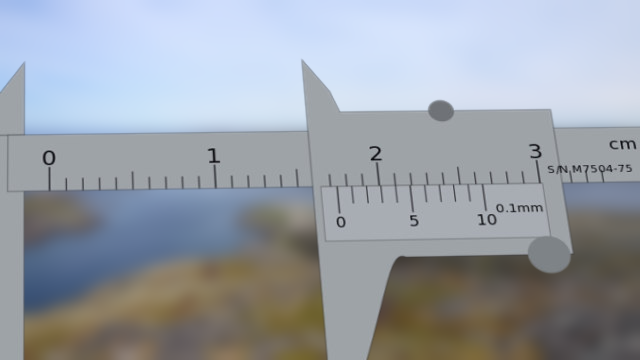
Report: 17.4 mm
